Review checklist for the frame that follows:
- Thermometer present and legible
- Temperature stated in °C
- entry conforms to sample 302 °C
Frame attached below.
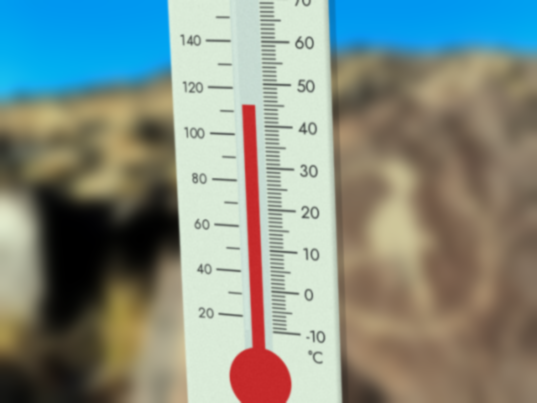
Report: 45 °C
